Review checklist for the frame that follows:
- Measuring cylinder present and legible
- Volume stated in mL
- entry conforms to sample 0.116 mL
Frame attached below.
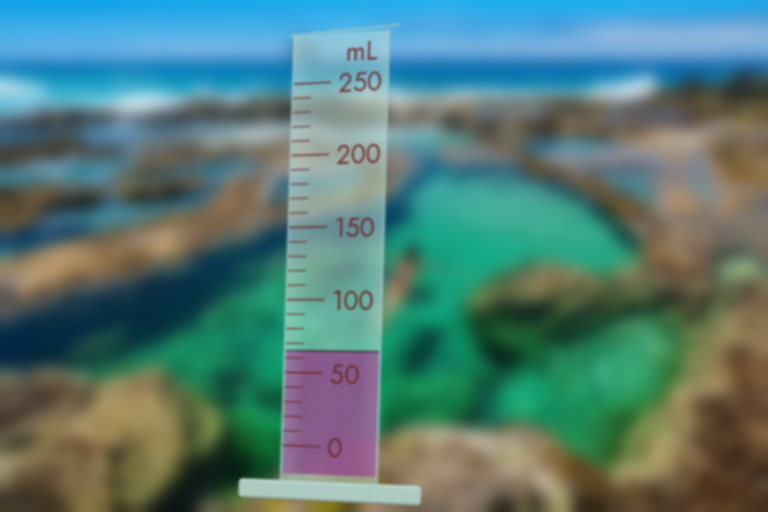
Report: 65 mL
